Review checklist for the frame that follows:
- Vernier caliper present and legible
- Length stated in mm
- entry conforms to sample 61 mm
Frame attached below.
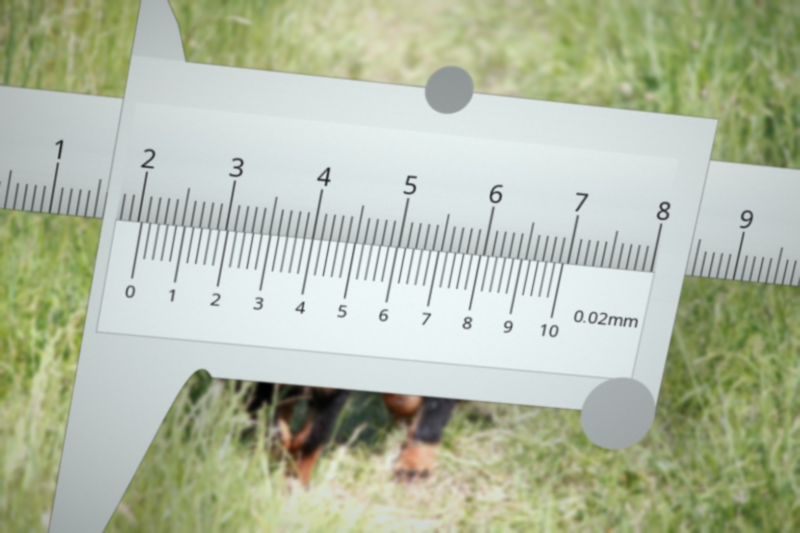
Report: 20.4 mm
